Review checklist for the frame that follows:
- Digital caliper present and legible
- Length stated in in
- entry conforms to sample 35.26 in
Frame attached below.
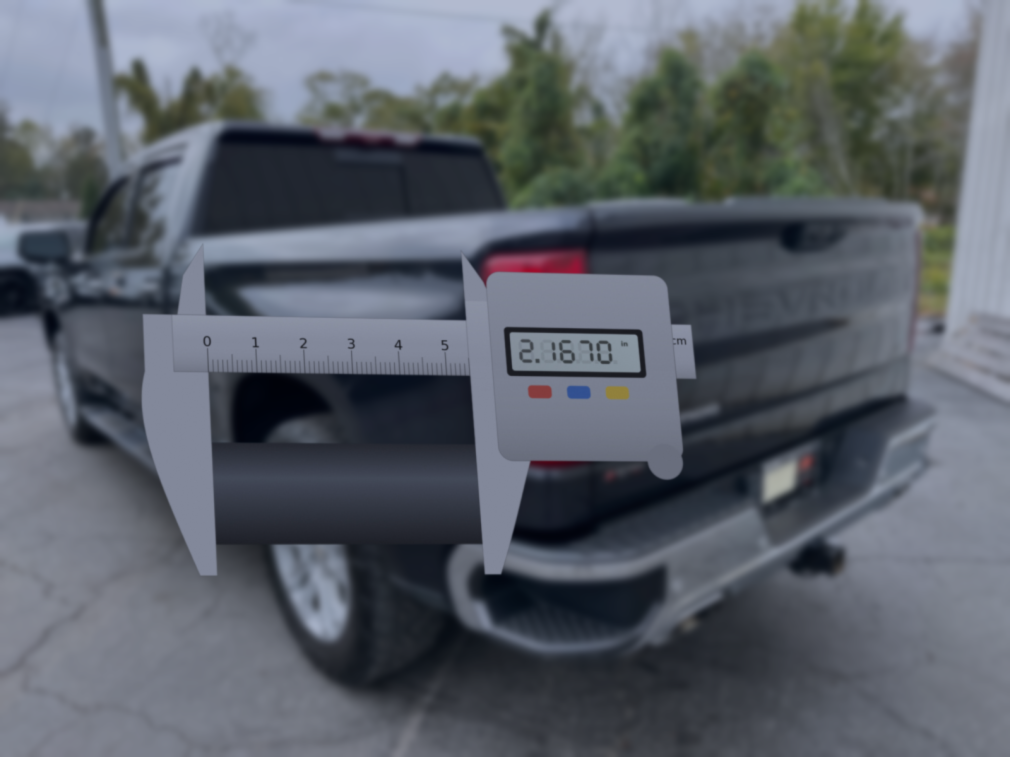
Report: 2.1670 in
